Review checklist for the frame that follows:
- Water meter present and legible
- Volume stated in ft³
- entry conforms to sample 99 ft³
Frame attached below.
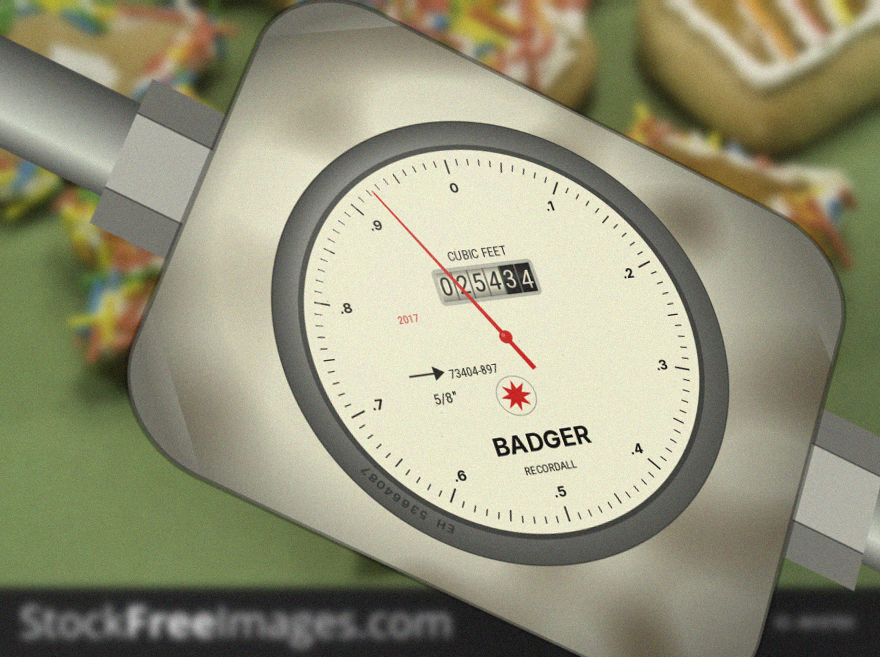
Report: 25433.92 ft³
